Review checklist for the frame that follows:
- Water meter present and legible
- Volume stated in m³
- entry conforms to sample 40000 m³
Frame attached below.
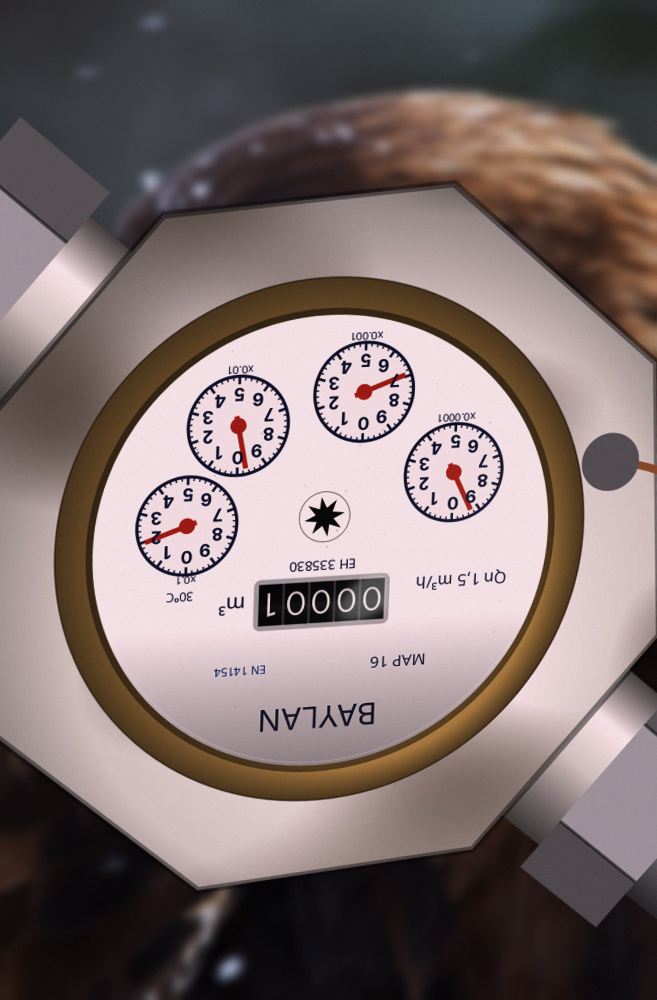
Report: 1.1969 m³
